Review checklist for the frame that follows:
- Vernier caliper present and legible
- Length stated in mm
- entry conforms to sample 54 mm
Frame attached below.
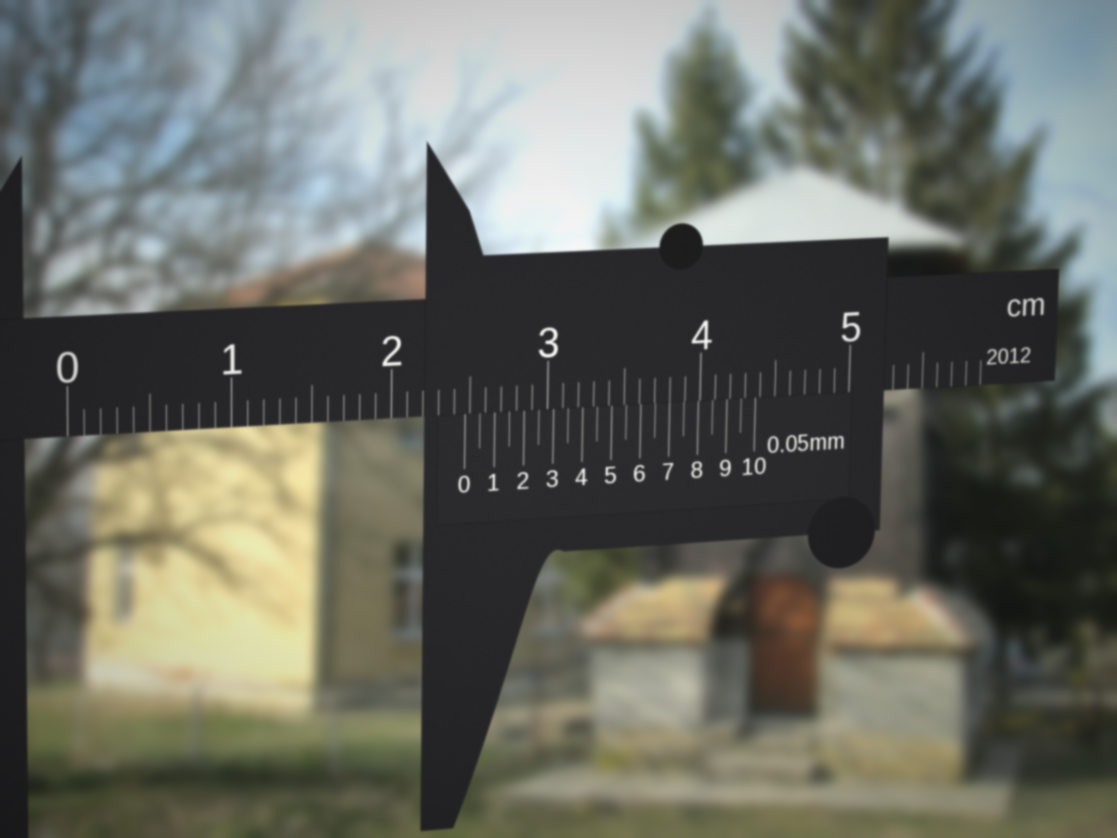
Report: 24.7 mm
